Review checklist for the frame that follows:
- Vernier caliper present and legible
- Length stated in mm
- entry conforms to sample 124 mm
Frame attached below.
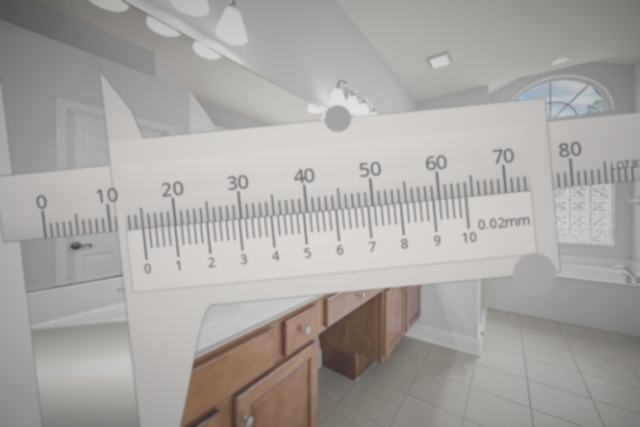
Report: 15.0 mm
